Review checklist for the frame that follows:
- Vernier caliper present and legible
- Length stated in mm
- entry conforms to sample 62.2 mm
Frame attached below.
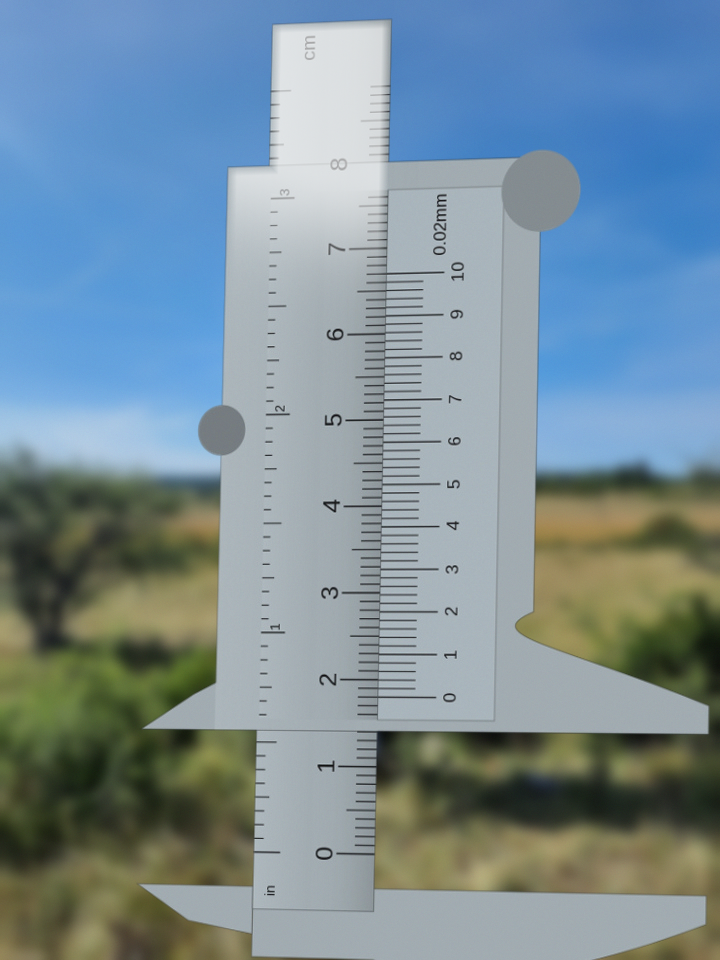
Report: 18.0 mm
